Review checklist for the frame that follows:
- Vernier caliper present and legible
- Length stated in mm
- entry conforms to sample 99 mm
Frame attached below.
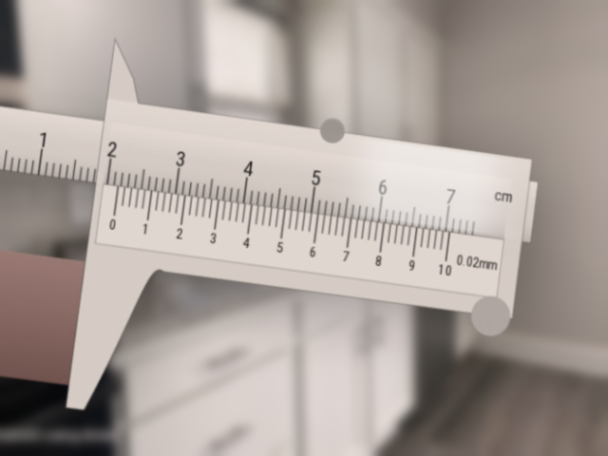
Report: 21.6 mm
